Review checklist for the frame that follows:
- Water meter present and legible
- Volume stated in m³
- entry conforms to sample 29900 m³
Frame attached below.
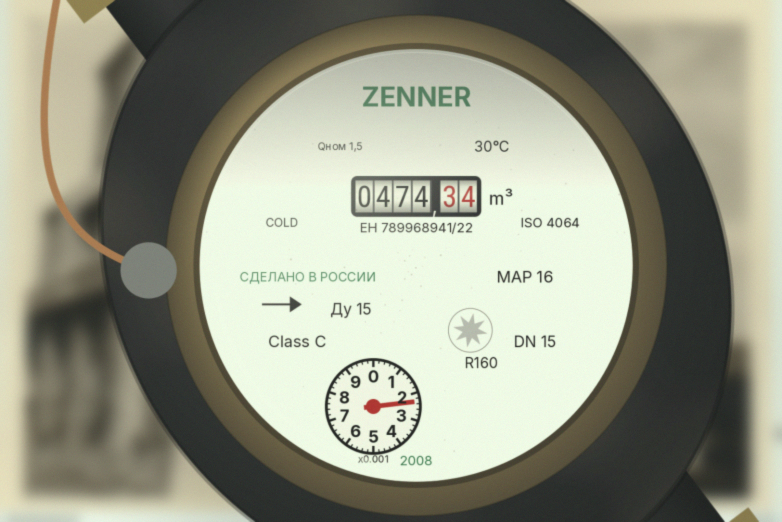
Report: 474.342 m³
